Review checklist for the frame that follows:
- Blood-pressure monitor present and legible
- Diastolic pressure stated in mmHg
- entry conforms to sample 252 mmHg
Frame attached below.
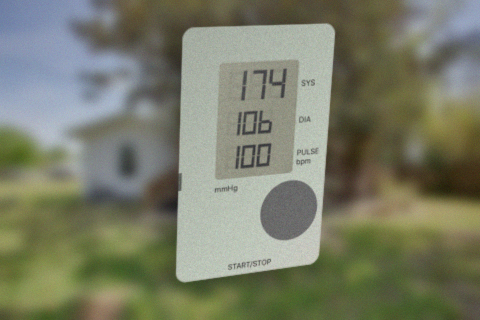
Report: 106 mmHg
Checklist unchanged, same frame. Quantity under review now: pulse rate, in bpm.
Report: 100 bpm
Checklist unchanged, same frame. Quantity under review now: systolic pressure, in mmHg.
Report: 174 mmHg
